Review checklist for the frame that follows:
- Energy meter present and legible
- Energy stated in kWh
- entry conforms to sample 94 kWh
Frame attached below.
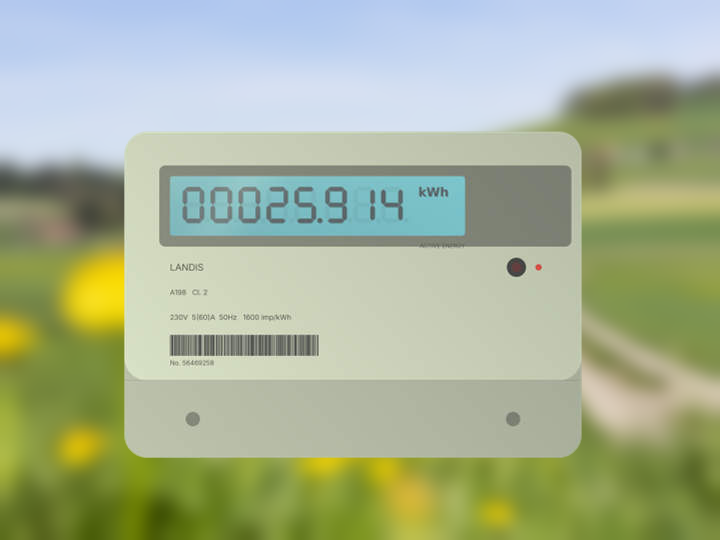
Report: 25.914 kWh
